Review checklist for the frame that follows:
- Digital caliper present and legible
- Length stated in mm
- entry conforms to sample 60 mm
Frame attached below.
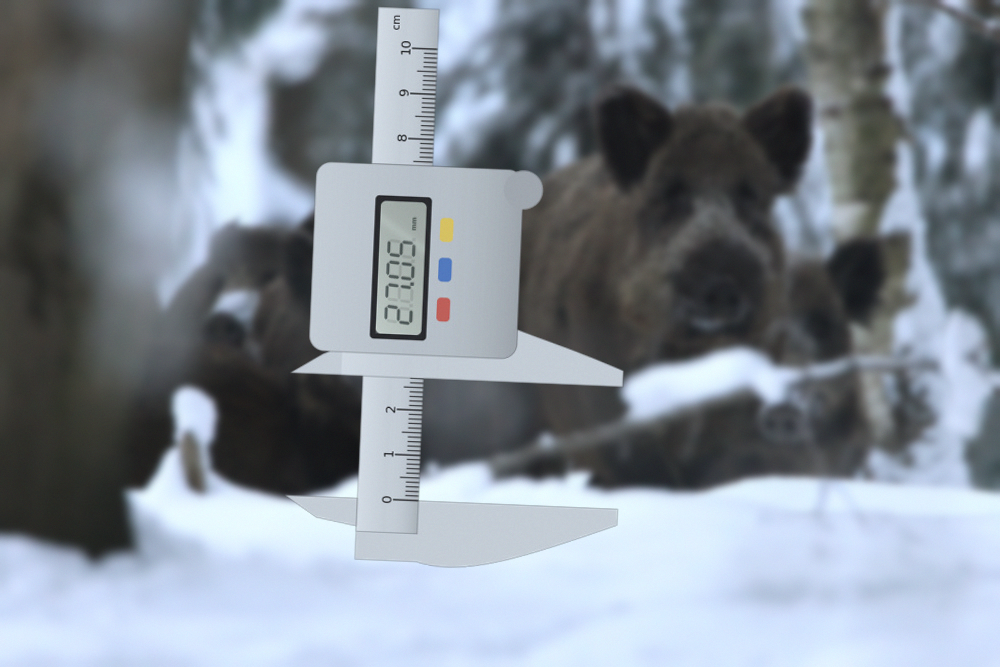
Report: 27.05 mm
